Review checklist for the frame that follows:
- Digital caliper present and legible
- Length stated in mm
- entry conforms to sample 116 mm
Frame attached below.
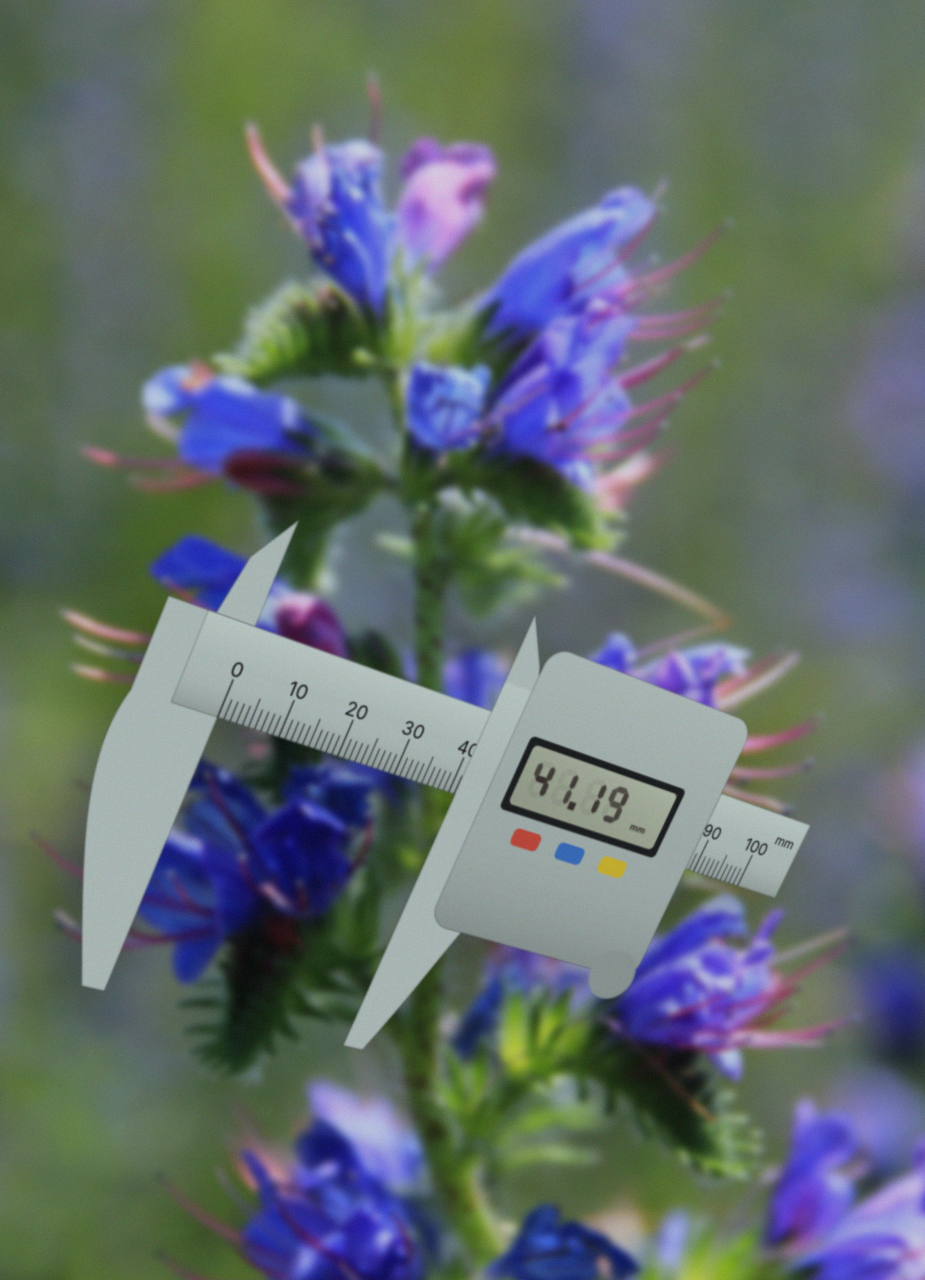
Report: 41.19 mm
